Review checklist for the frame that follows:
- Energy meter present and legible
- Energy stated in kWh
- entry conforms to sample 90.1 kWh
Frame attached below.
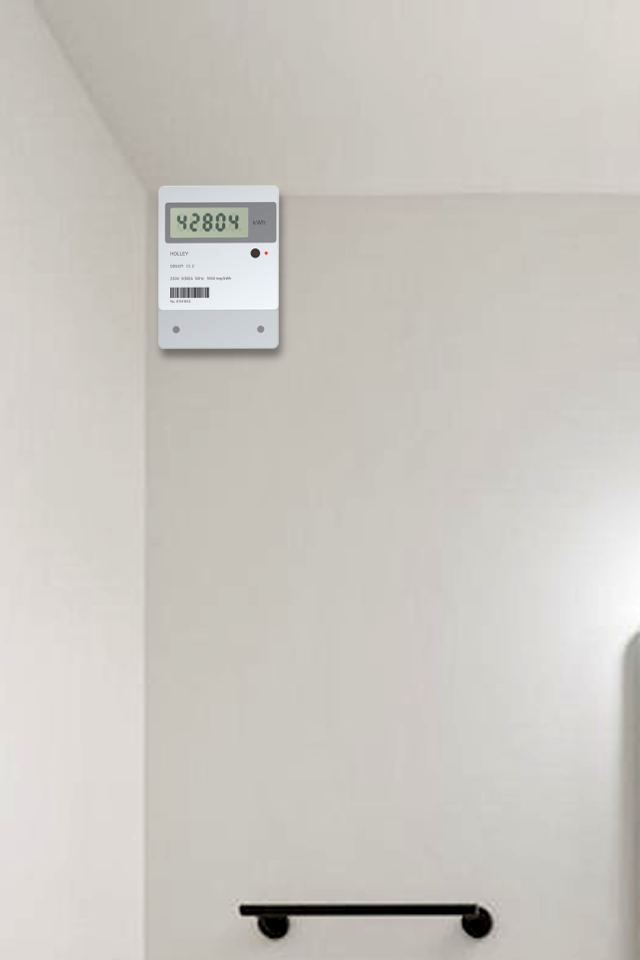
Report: 42804 kWh
